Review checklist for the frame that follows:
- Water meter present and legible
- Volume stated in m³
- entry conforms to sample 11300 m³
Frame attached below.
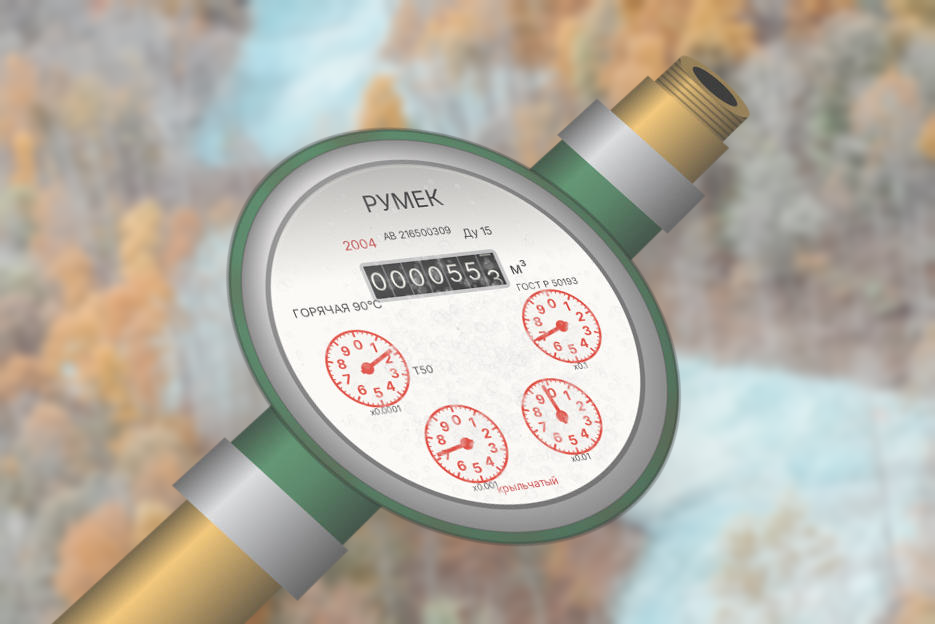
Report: 552.6971 m³
